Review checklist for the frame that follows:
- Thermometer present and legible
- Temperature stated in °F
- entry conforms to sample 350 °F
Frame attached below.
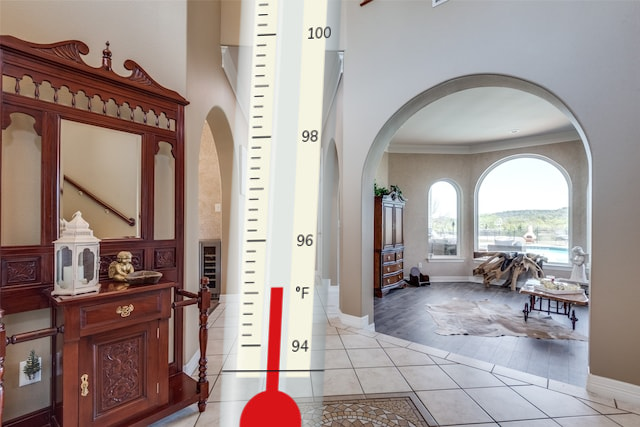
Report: 95.1 °F
